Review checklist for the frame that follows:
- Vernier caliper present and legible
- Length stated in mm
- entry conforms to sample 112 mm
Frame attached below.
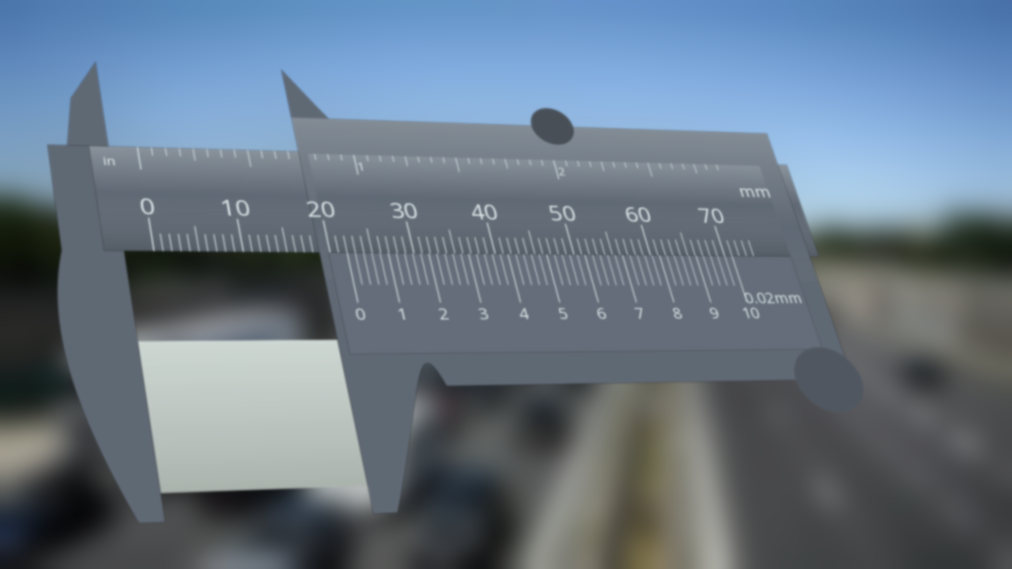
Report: 22.0 mm
